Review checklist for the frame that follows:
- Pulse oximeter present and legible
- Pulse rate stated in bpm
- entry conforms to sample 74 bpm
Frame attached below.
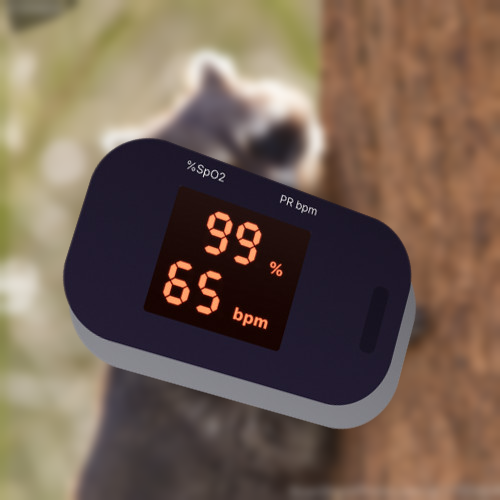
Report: 65 bpm
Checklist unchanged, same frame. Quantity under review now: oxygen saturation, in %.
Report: 99 %
